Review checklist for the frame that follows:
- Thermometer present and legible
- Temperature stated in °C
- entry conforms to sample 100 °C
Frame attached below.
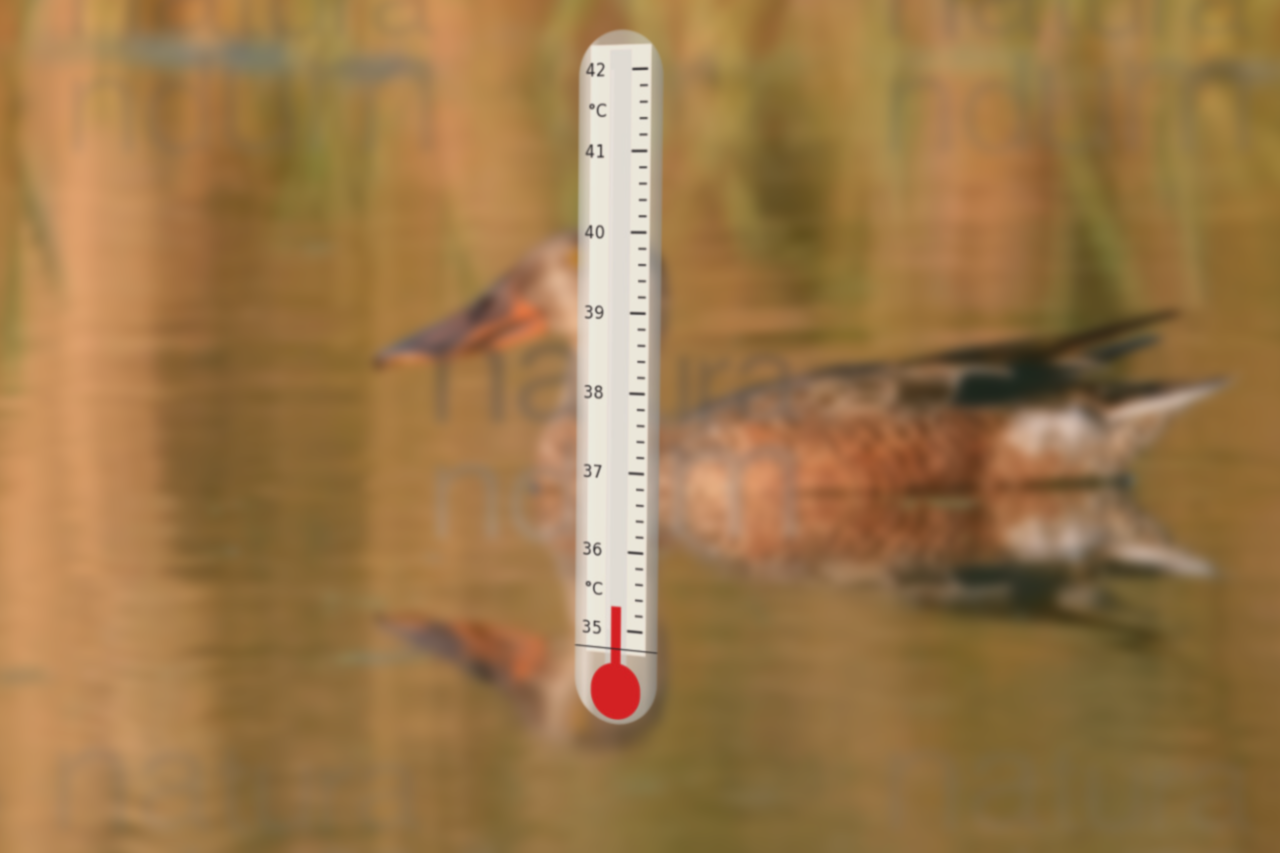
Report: 35.3 °C
